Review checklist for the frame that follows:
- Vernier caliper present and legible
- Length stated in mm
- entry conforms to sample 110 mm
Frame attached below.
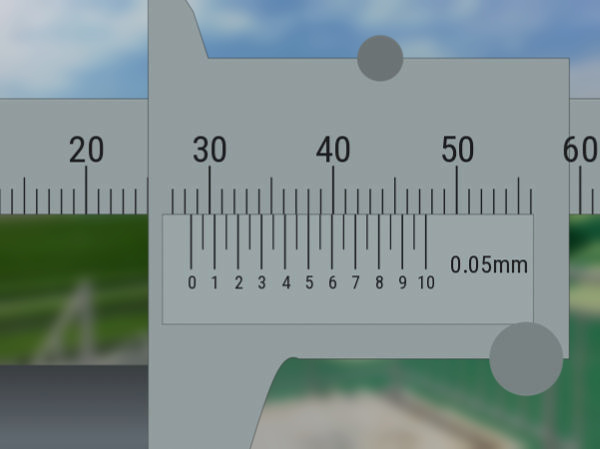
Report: 28.5 mm
